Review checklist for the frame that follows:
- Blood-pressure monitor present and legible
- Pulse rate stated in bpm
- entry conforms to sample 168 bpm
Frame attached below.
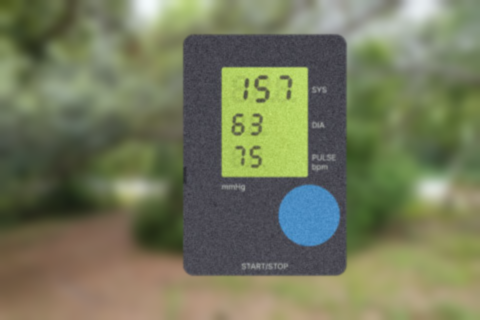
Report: 75 bpm
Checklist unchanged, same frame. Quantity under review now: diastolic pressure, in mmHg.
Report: 63 mmHg
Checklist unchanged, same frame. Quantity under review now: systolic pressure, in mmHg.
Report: 157 mmHg
